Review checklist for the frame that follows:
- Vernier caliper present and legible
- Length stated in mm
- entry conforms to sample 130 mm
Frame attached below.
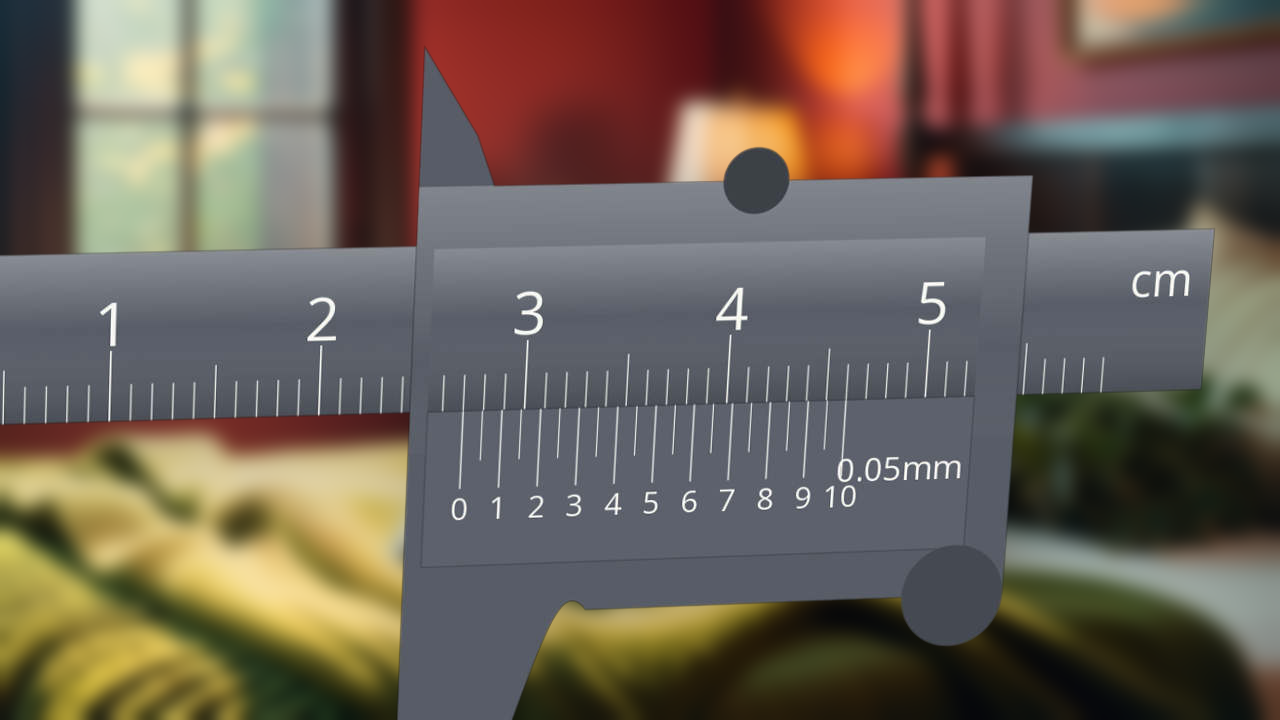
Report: 27.0 mm
